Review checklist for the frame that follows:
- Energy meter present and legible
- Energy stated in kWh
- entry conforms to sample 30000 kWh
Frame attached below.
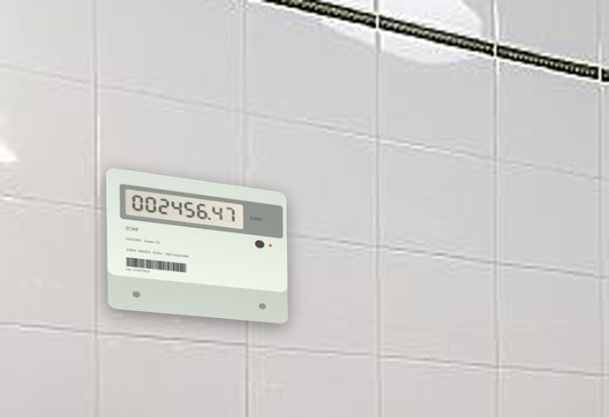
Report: 2456.47 kWh
